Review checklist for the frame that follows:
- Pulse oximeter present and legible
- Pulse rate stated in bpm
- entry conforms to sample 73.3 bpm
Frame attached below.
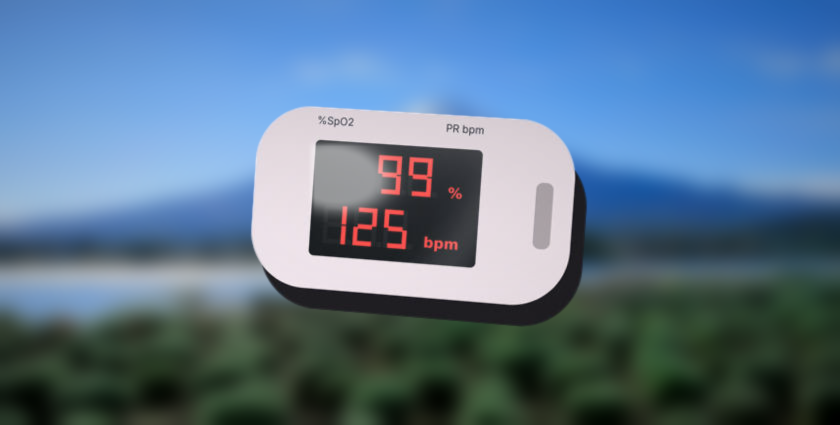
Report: 125 bpm
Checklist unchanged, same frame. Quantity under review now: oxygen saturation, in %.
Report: 99 %
